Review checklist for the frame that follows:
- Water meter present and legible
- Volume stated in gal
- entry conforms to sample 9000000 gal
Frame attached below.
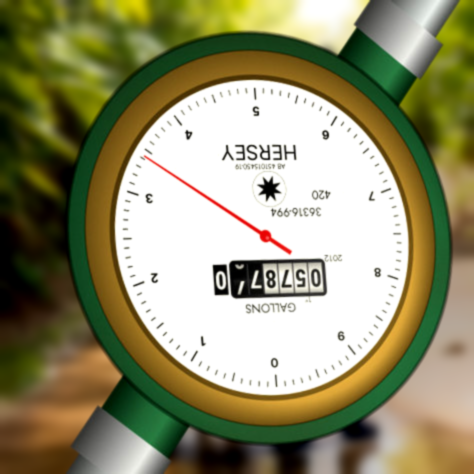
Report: 578773.4 gal
